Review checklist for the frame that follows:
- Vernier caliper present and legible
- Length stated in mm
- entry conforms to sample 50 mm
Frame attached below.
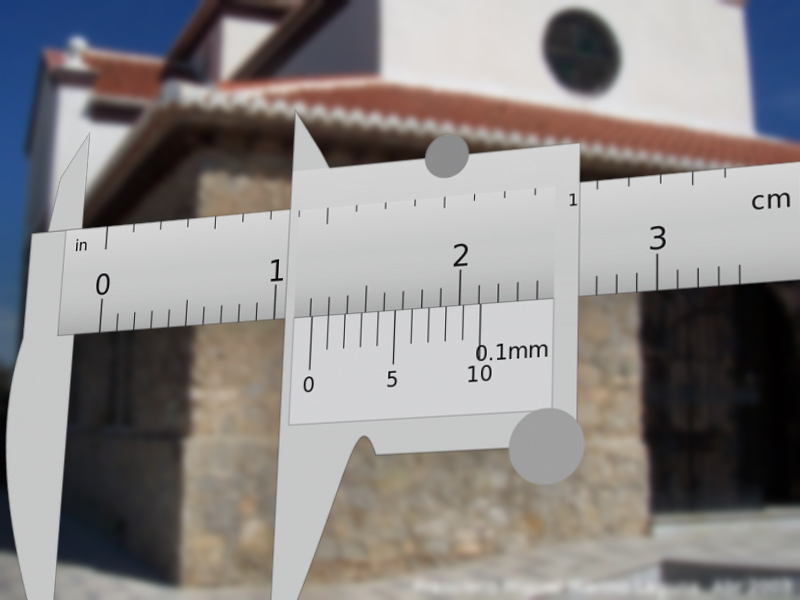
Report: 12.1 mm
